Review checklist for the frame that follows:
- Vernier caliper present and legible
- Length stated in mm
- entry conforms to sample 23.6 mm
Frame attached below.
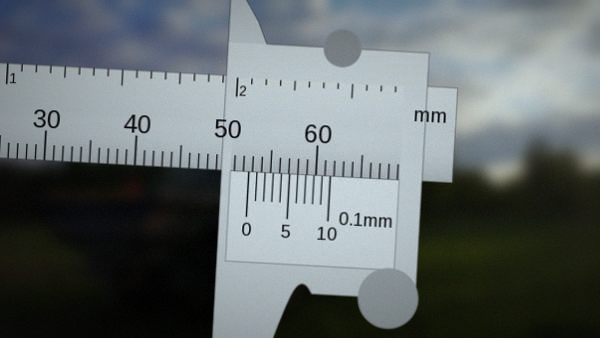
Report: 52.6 mm
